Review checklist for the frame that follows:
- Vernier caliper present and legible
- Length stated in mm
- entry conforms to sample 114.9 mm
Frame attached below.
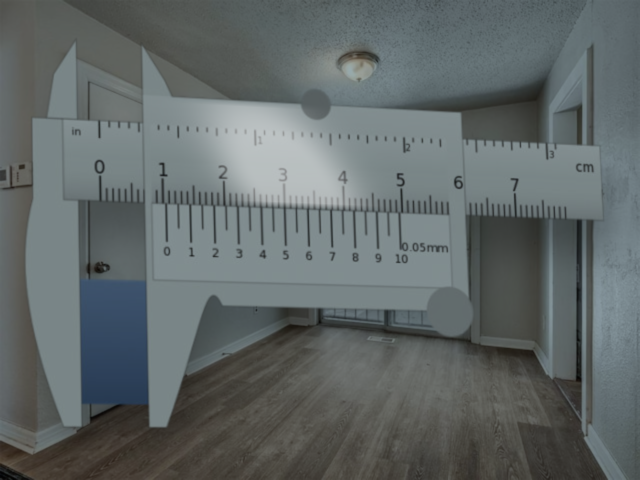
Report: 10.5 mm
